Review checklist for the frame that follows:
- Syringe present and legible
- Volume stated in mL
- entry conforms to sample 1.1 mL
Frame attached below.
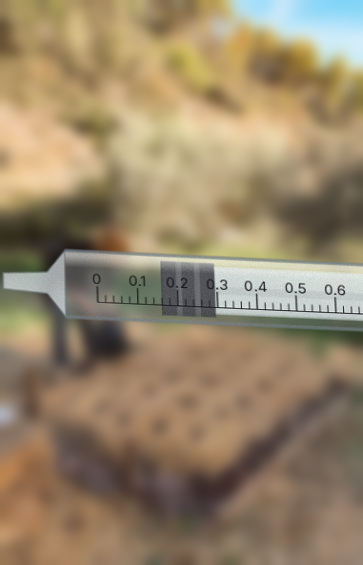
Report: 0.16 mL
